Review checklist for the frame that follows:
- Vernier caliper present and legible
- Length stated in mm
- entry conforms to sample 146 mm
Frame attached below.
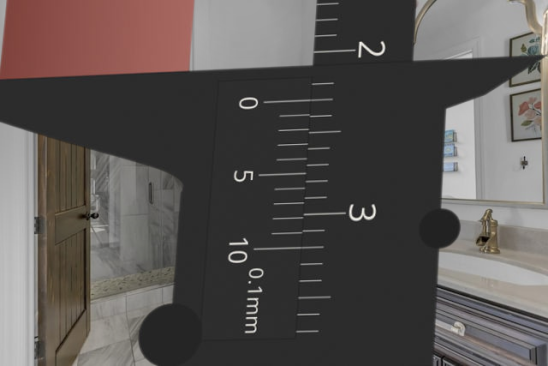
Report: 23.0 mm
